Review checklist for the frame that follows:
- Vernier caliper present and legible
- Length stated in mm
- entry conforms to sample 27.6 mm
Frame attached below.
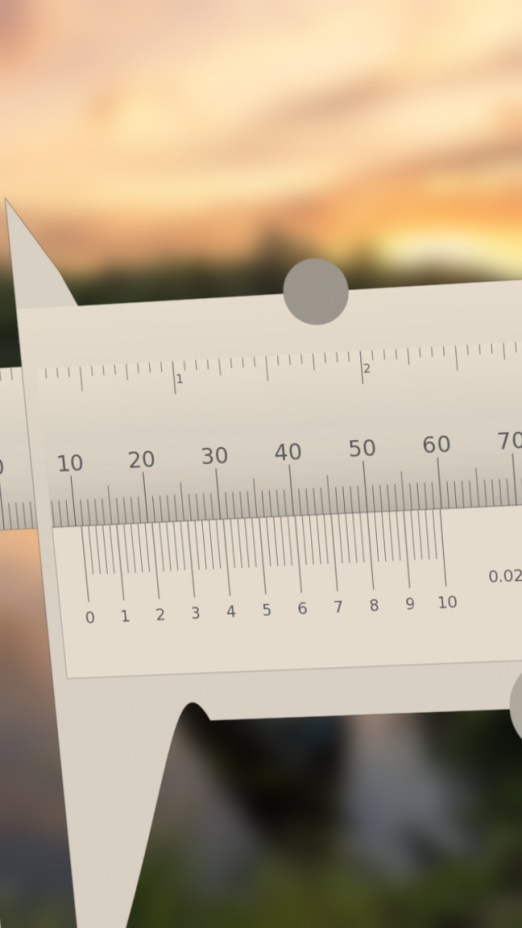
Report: 10.8 mm
